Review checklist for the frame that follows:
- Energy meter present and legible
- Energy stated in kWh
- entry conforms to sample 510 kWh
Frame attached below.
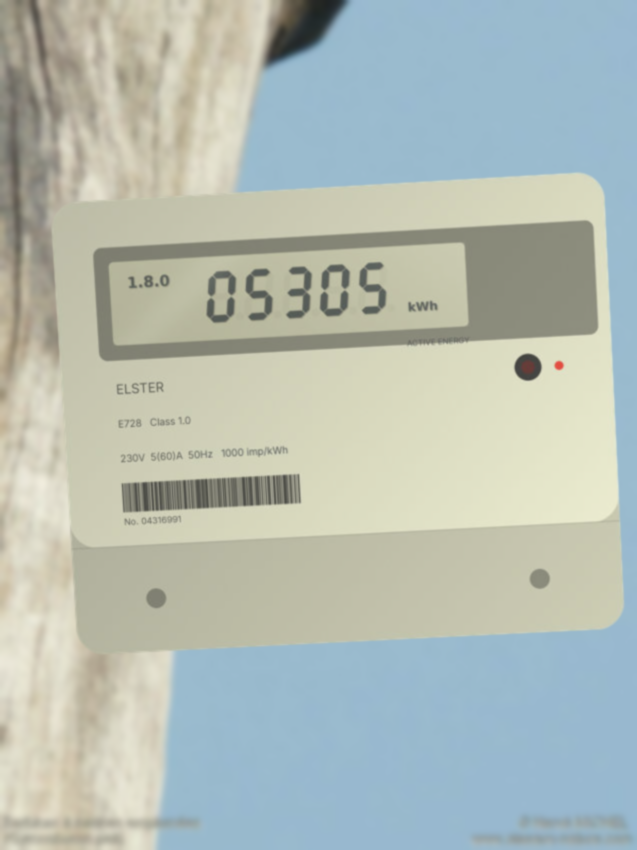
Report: 5305 kWh
